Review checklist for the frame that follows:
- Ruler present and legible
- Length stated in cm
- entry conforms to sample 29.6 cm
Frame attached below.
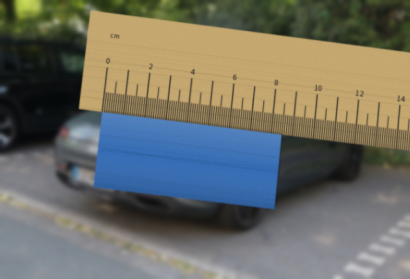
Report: 8.5 cm
